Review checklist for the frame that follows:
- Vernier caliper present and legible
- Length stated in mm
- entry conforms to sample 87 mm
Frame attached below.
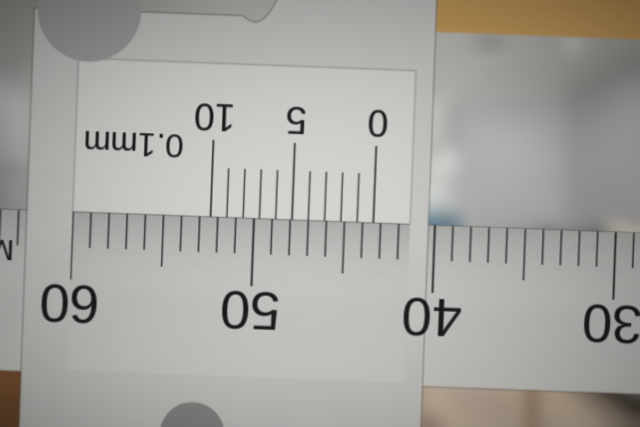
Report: 43.4 mm
